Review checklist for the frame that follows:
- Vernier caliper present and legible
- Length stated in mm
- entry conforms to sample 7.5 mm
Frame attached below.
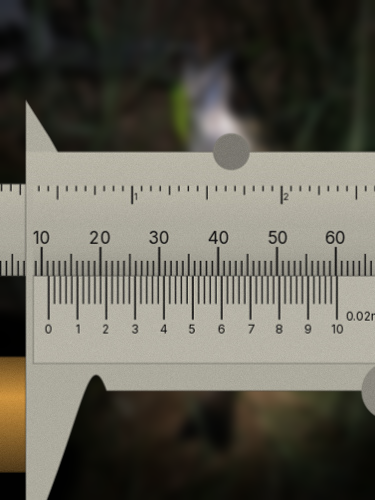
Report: 11.2 mm
